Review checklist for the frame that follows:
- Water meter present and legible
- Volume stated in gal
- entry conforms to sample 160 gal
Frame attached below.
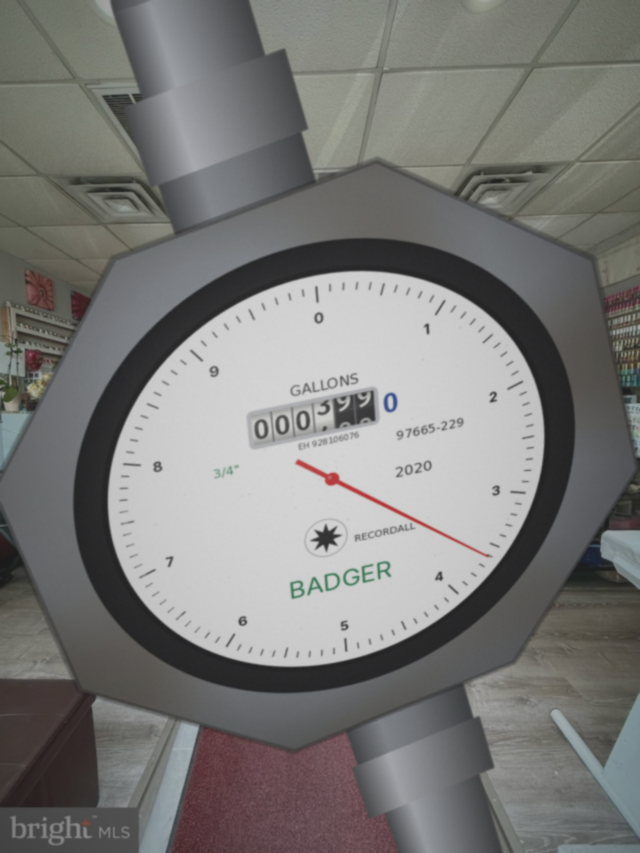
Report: 3993.6 gal
